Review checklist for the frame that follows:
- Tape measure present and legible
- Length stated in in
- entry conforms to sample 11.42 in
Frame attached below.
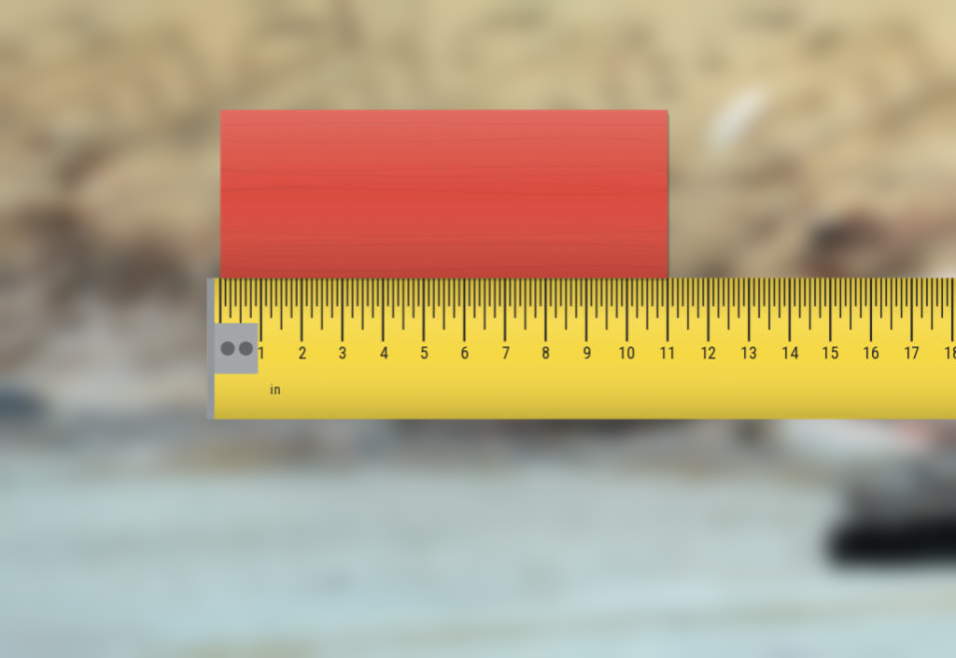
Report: 11 in
